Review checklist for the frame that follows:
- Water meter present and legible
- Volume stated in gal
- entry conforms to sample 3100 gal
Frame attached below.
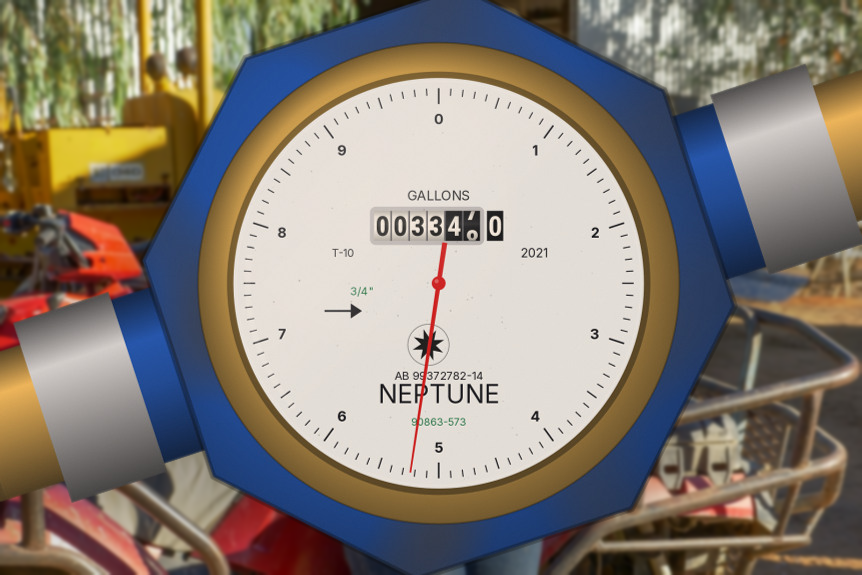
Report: 33475.2 gal
